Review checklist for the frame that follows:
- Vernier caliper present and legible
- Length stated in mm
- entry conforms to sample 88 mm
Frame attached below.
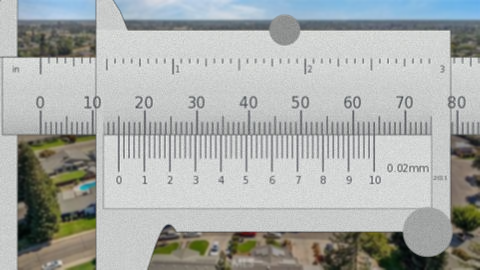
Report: 15.0 mm
